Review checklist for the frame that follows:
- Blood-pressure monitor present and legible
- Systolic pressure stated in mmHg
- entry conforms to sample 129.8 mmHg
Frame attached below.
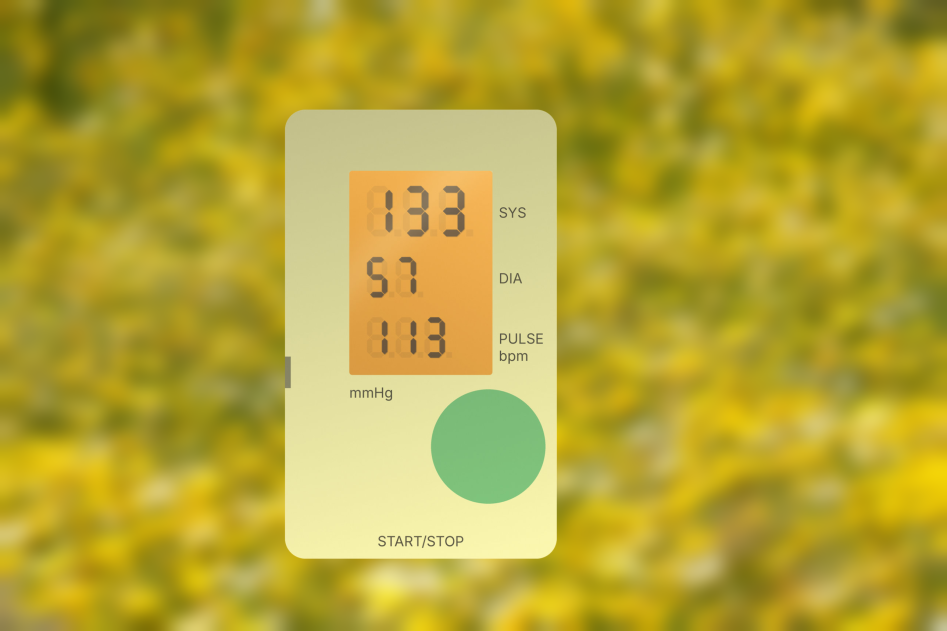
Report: 133 mmHg
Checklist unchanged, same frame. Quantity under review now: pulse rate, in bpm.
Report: 113 bpm
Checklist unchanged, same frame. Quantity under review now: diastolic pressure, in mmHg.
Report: 57 mmHg
